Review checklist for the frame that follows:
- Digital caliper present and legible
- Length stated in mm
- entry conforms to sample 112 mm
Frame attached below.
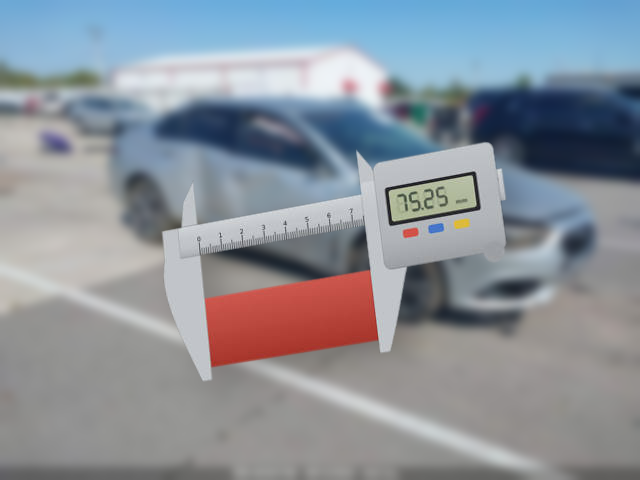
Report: 75.25 mm
